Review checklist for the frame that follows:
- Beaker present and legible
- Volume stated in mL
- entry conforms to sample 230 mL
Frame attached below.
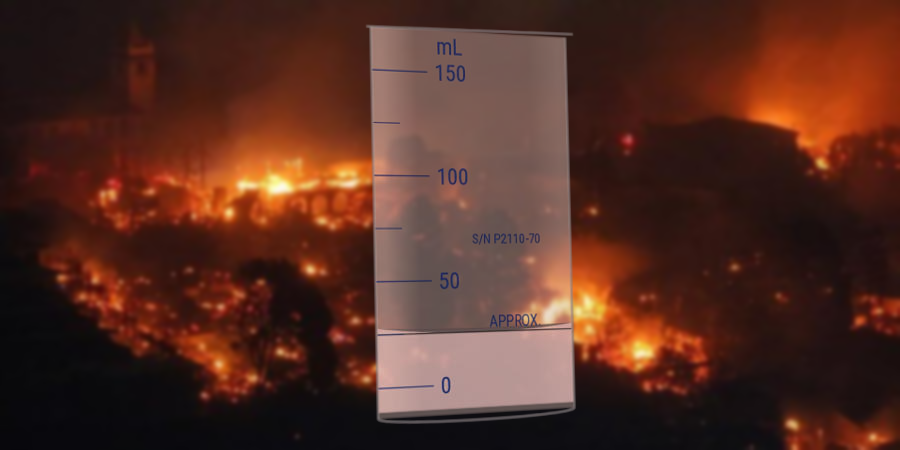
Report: 25 mL
